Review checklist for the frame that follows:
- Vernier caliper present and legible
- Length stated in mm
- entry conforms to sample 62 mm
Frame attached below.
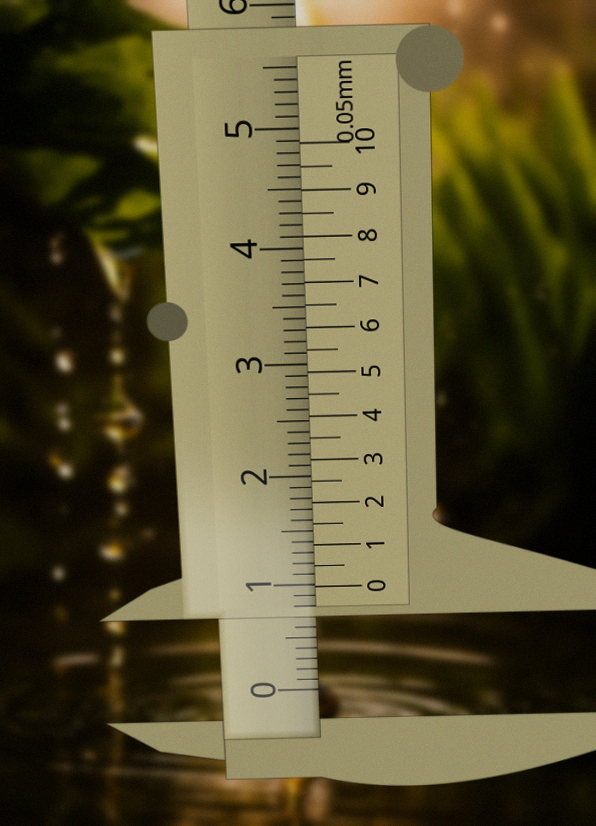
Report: 9.8 mm
